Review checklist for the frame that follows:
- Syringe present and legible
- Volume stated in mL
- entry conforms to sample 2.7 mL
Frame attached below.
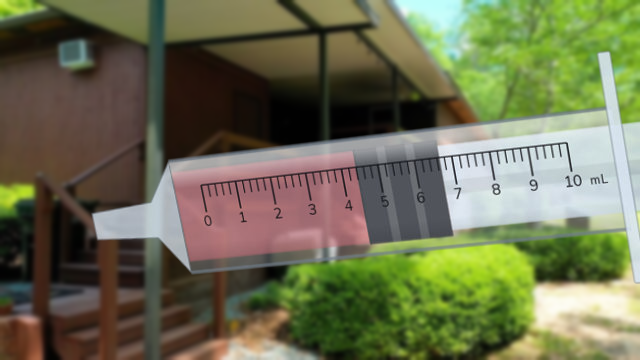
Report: 4.4 mL
